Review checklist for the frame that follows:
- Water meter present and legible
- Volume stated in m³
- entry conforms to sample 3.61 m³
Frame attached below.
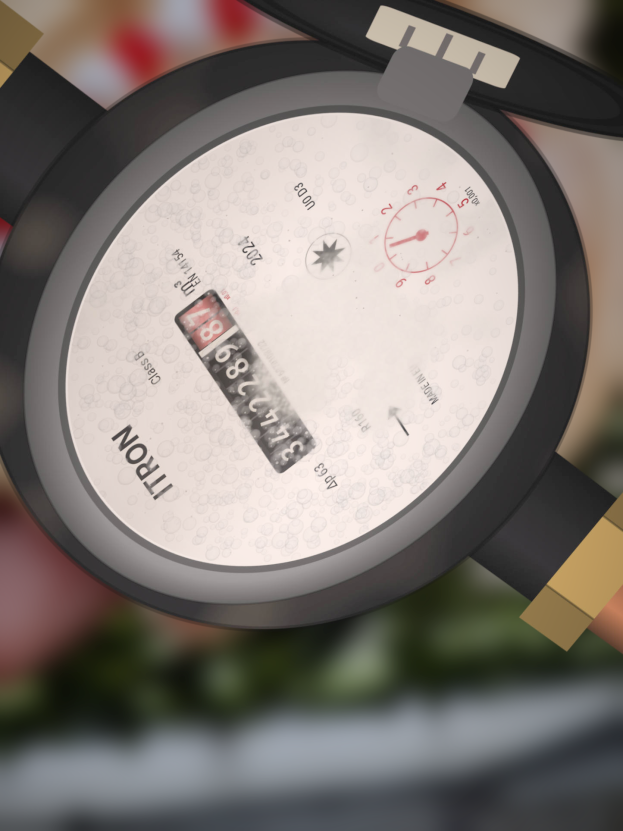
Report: 3442289.870 m³
